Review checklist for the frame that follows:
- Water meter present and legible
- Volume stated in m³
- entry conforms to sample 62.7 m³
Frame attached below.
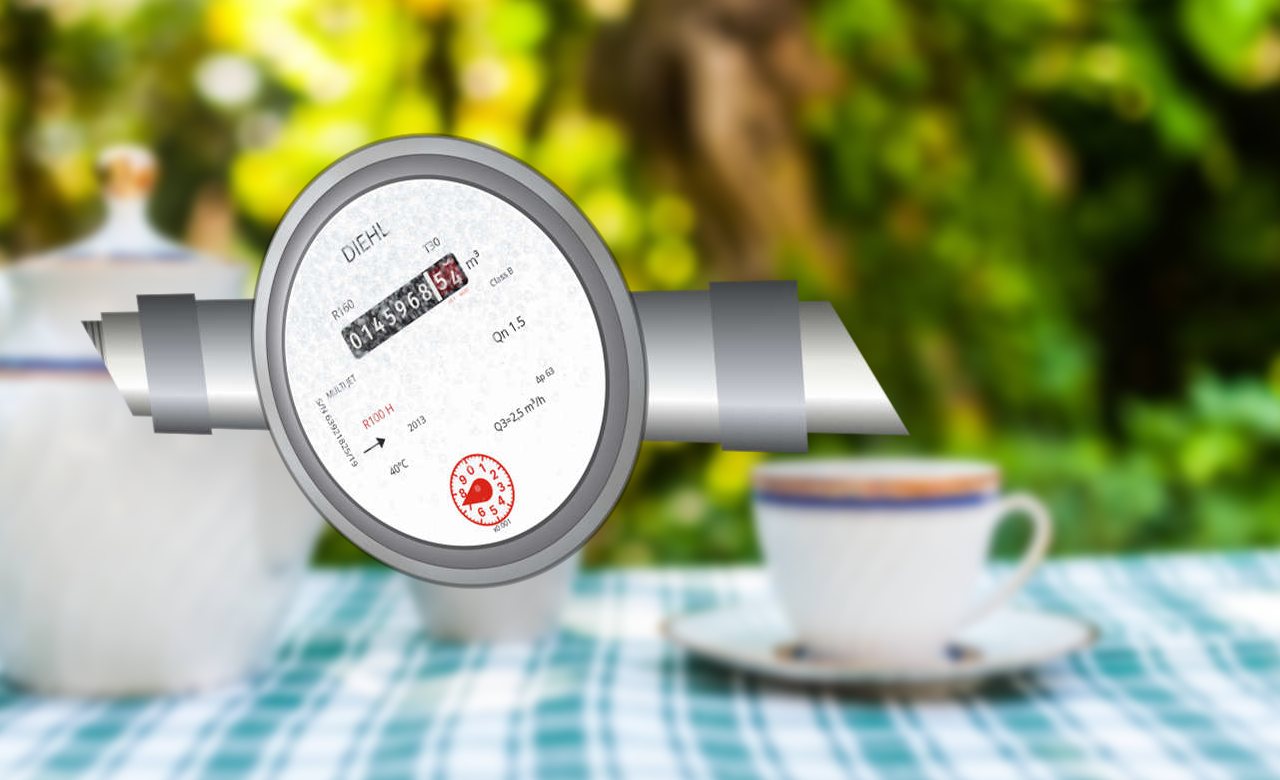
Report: 145968.537 m³
